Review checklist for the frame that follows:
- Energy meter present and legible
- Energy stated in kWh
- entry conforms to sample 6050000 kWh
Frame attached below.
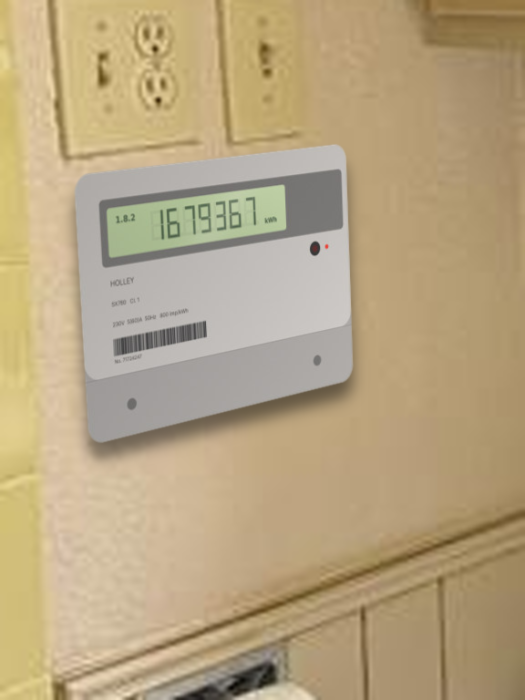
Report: 1679367 kWh
